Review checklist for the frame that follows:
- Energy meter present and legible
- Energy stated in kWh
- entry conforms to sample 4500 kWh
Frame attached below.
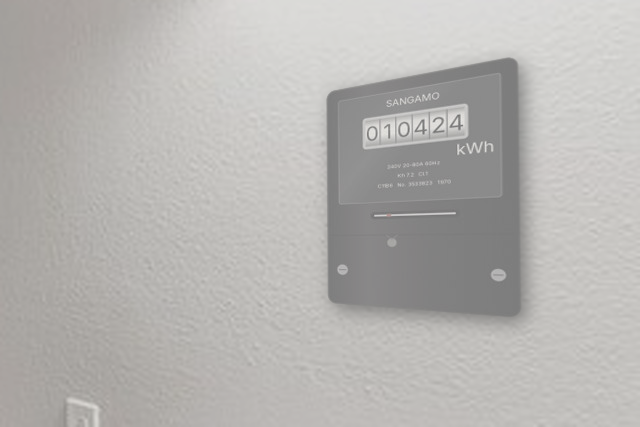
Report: 10424 kWh
